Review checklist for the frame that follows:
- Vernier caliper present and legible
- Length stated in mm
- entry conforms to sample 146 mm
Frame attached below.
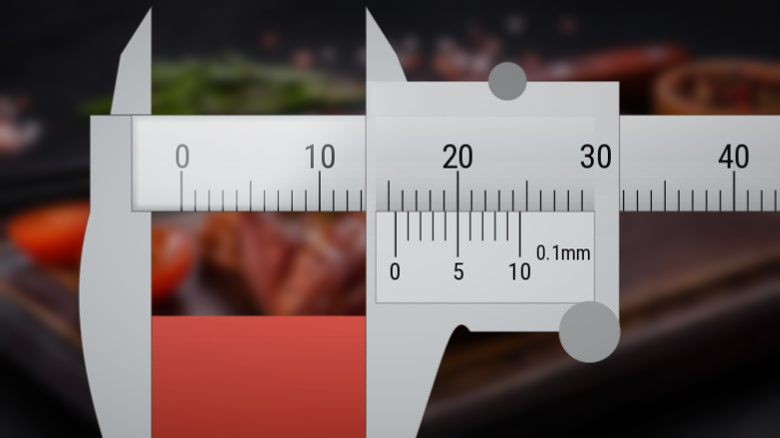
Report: 15.5 mm
